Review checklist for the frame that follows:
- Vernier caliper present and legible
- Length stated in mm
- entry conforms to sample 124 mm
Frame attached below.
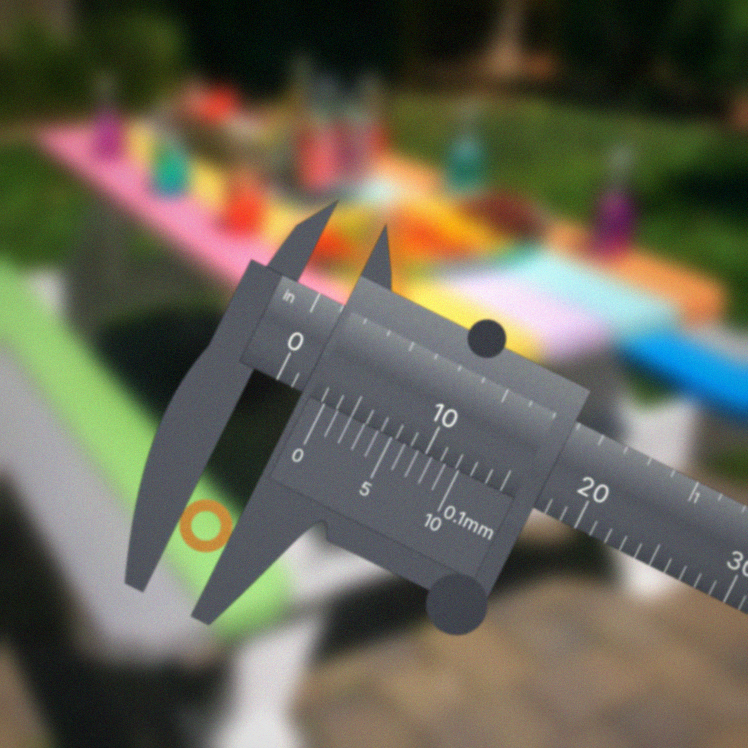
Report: 3.2 mm
